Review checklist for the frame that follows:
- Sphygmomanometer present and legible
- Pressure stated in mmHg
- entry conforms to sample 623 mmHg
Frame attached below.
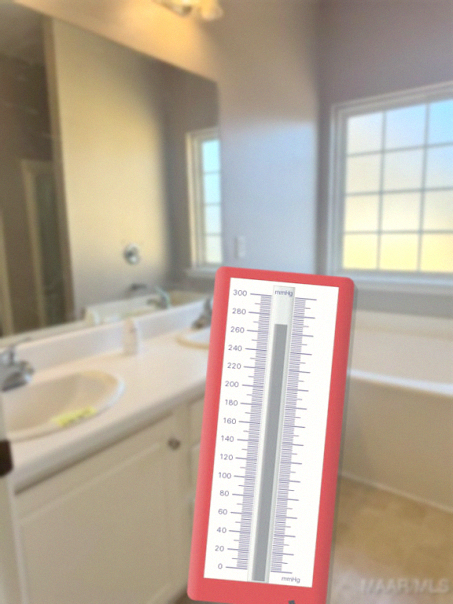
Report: 270 mmHg
